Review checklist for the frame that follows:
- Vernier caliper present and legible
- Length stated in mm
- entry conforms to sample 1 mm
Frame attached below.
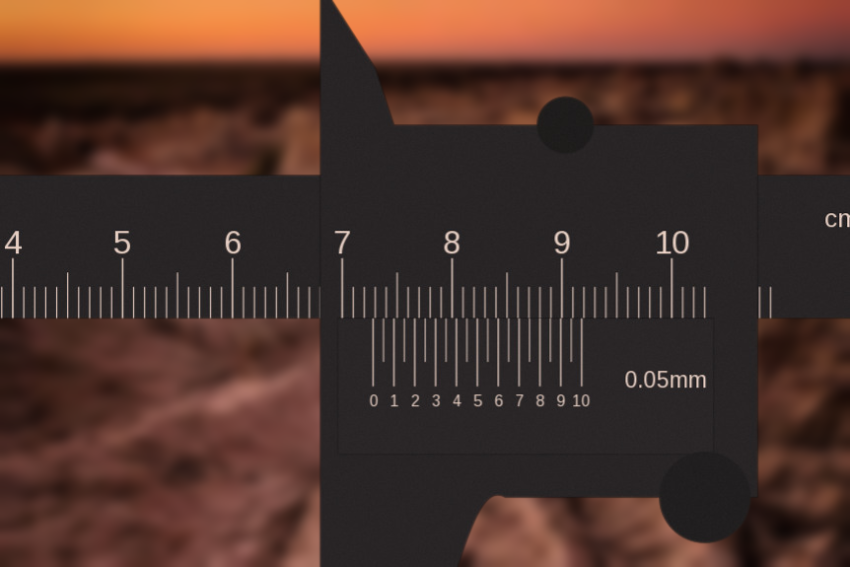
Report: 72.8 mm
